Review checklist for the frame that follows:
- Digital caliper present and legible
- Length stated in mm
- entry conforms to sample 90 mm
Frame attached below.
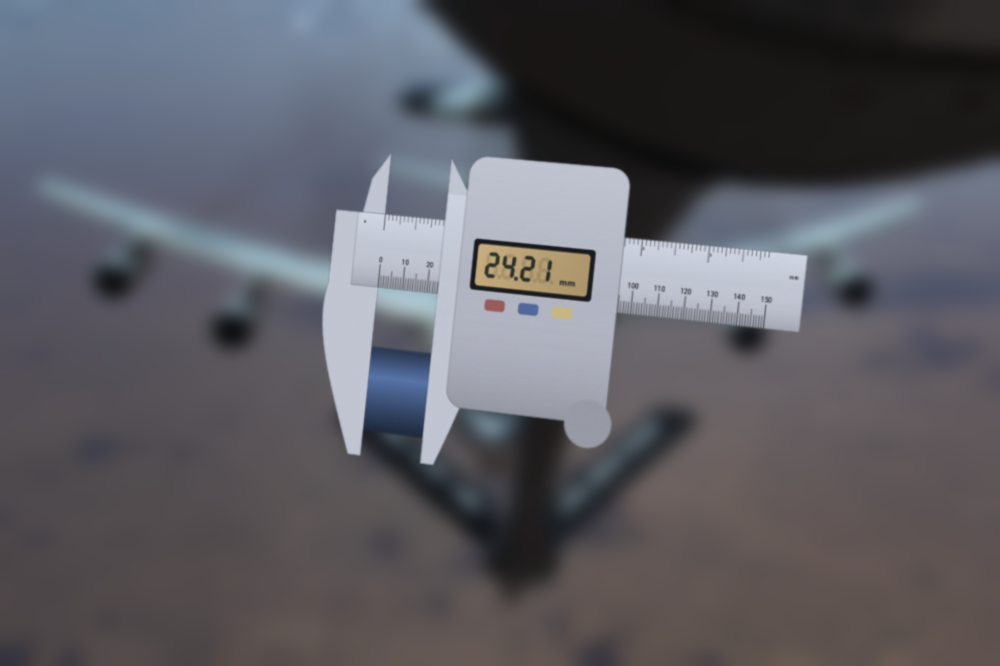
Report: 24.21 mm
